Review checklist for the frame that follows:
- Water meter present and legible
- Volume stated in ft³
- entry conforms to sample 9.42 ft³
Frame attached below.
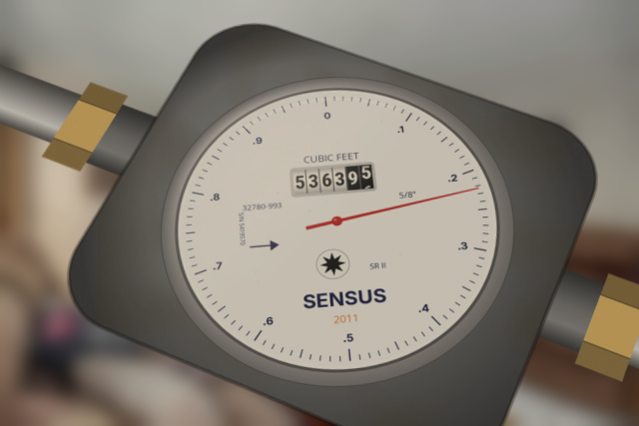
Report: 536395.22 ft³
